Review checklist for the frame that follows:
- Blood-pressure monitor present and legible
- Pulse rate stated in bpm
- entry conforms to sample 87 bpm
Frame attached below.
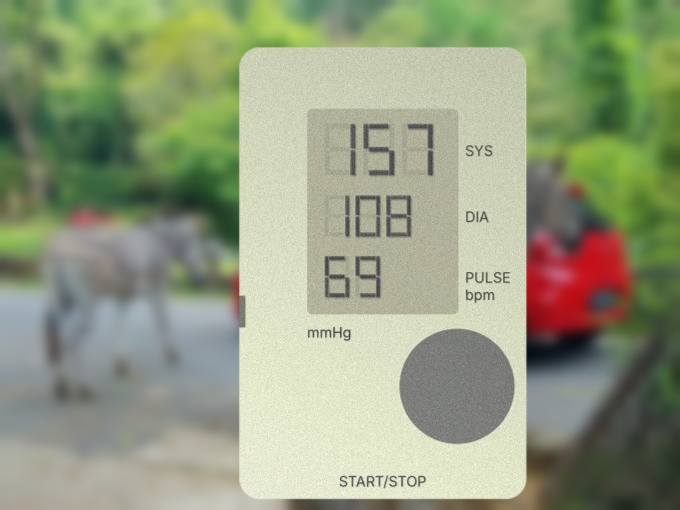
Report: 69 bpm
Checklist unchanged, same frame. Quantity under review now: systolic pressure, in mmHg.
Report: 157 mmHg
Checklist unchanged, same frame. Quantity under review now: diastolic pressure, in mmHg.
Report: 108 mmHg
